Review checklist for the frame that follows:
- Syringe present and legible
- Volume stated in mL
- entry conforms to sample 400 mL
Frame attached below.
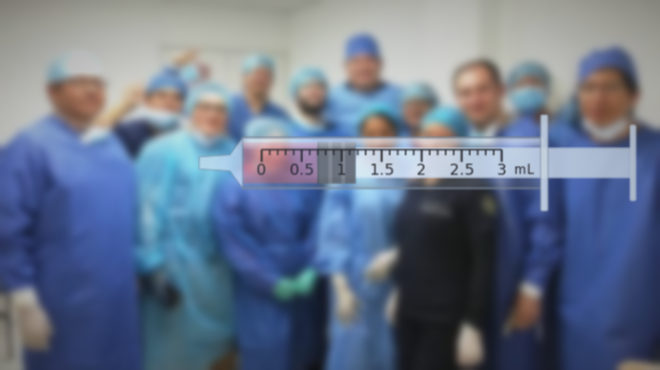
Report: 0.7 mL
